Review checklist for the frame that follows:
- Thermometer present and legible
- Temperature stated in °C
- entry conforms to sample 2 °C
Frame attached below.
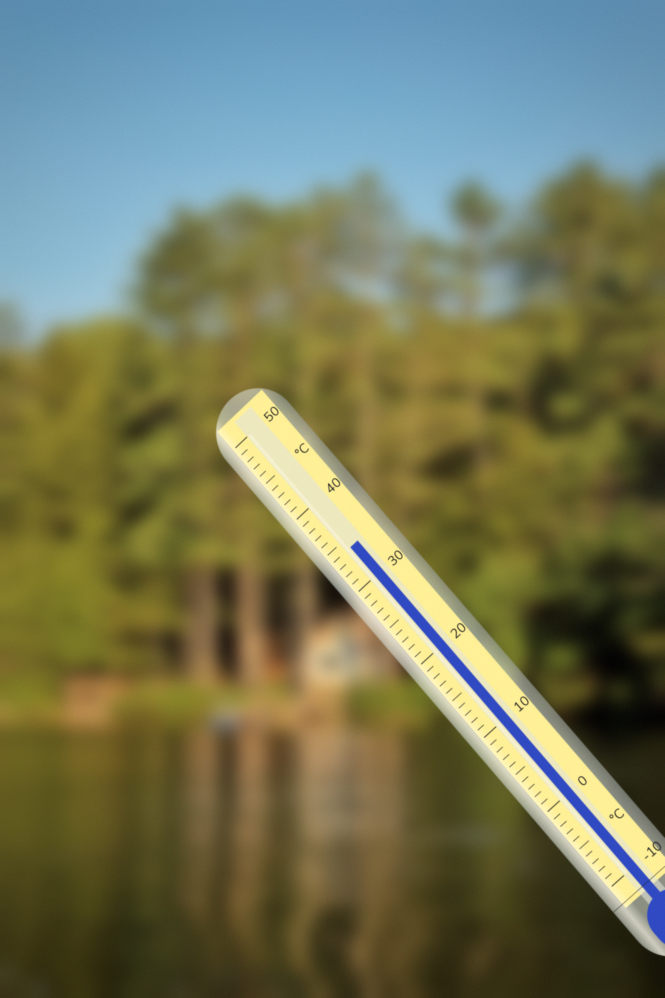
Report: 34 °C
